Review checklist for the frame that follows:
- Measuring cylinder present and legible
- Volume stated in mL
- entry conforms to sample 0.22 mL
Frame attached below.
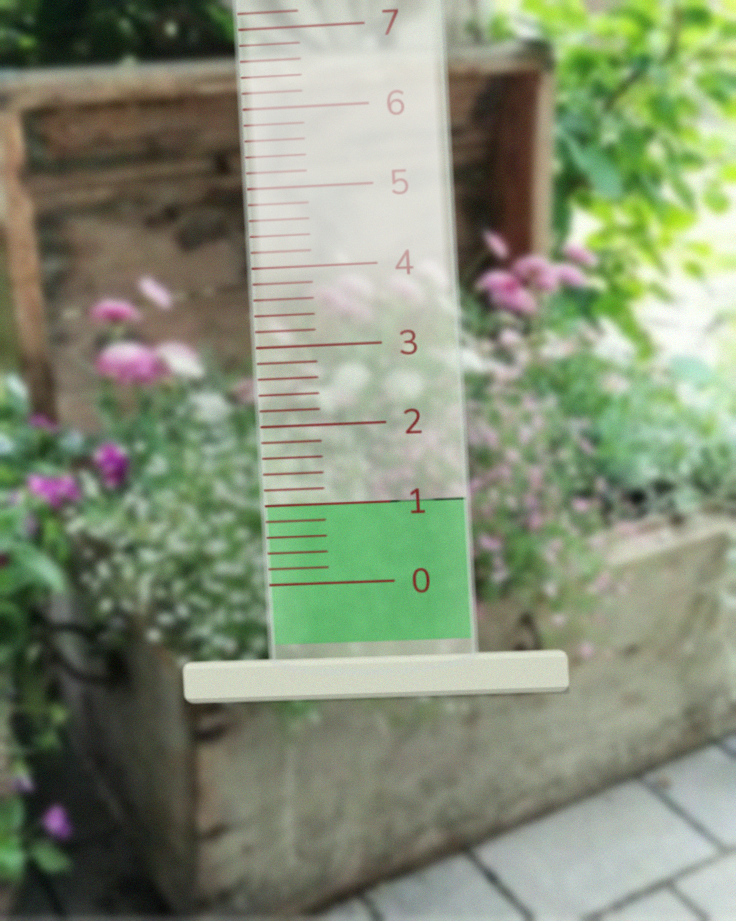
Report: 1 mL
